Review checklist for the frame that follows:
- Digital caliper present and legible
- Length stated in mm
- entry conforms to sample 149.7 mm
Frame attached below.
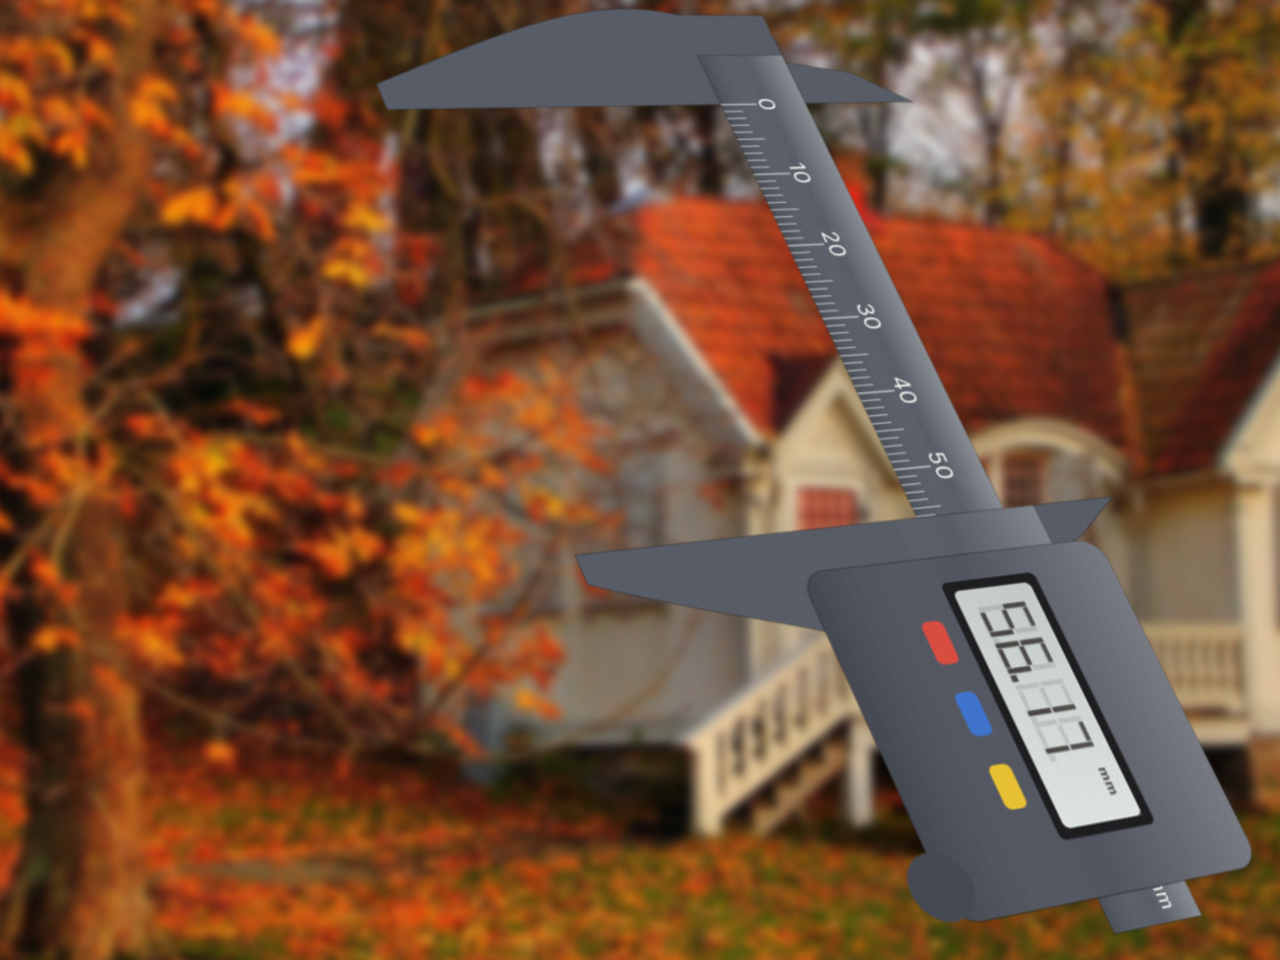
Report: 56.17 mm
